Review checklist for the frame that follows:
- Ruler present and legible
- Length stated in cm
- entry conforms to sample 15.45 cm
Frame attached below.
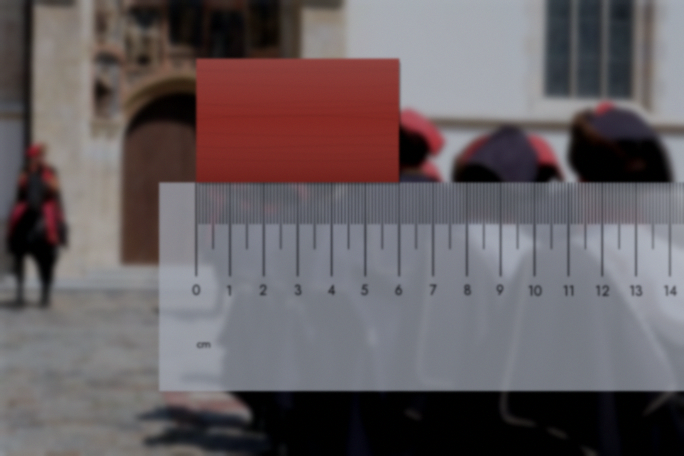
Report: 6 cm
